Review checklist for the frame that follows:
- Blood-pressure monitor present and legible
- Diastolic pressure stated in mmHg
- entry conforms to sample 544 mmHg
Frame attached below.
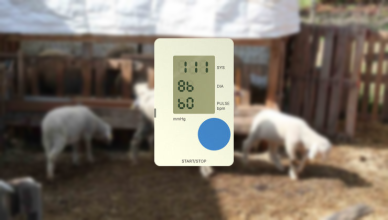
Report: 86 mmHg
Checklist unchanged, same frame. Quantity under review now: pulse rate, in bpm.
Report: 60 bpm
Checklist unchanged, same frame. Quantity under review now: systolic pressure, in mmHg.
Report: 111 mmHg
